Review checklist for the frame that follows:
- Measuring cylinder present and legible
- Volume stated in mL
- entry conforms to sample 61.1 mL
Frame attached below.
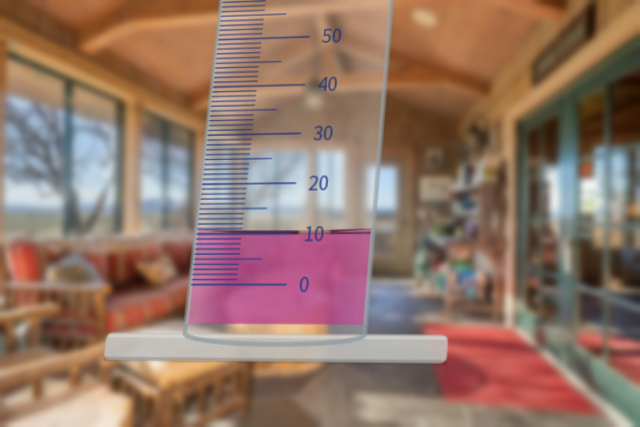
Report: 10 mL
